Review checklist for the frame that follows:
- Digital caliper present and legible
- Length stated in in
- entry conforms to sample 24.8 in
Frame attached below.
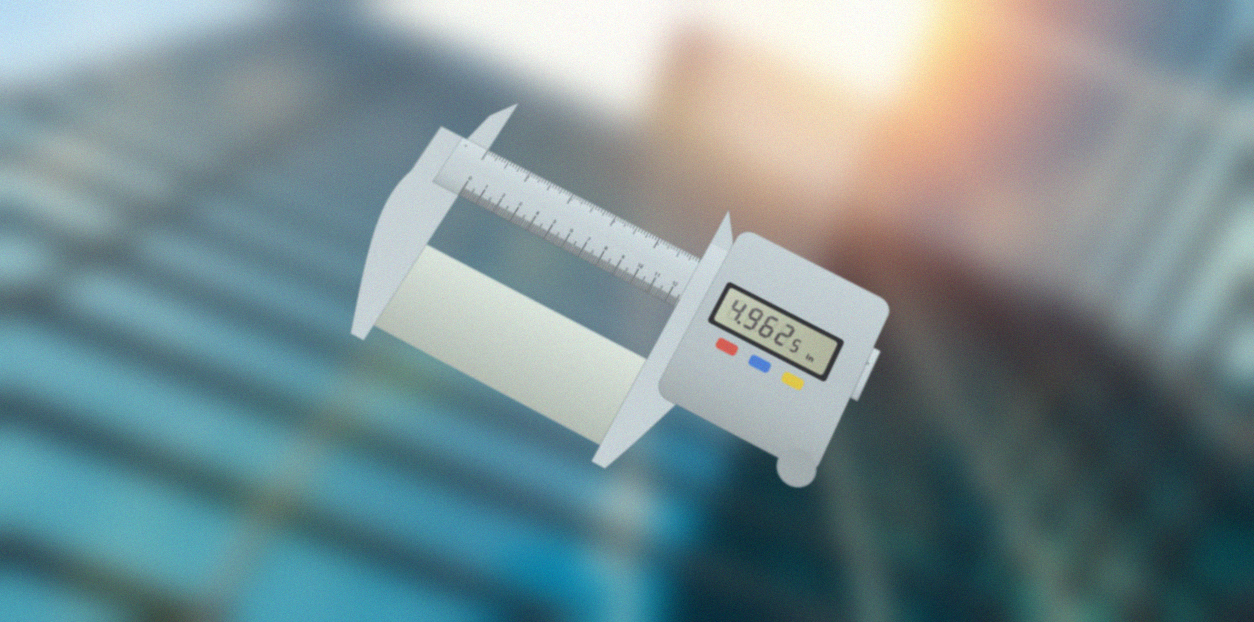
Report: 4.9625 in
